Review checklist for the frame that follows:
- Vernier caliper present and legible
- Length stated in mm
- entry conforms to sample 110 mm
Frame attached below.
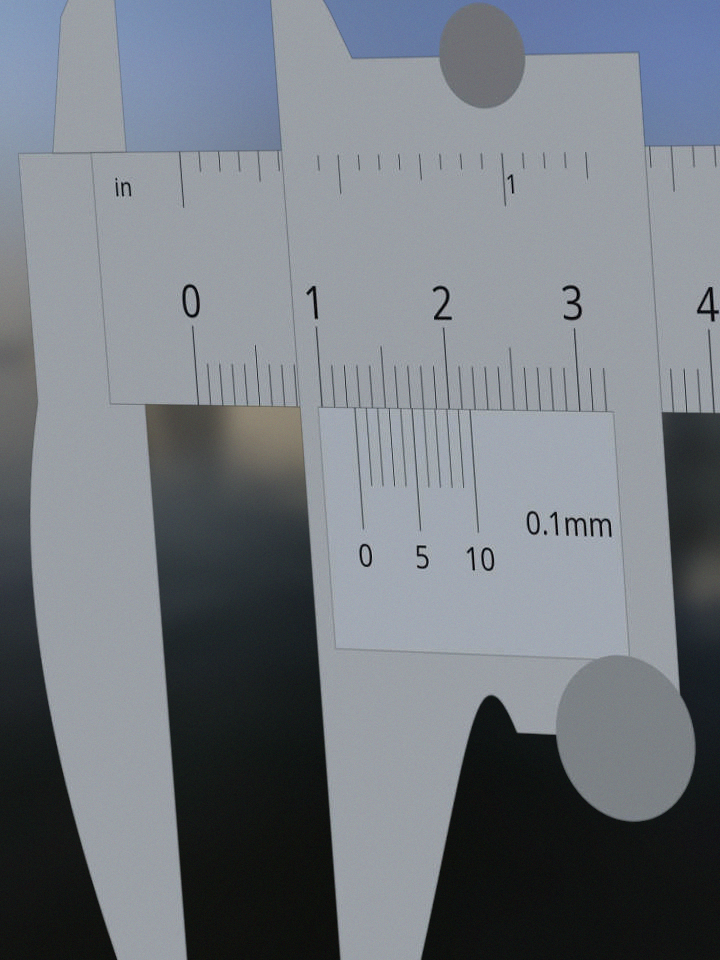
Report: 12.6 mm
